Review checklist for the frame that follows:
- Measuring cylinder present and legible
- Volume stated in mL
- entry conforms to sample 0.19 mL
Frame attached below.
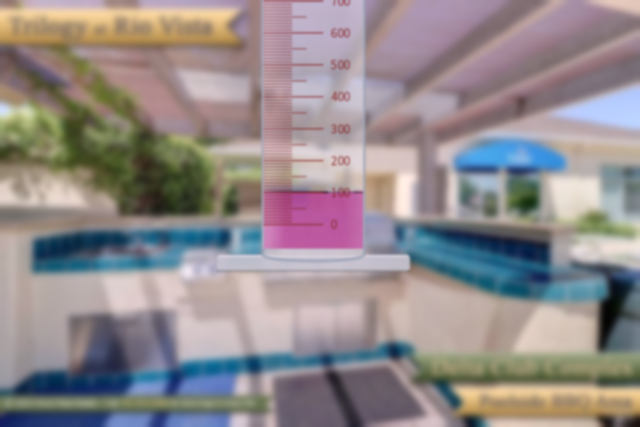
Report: 100 mL
